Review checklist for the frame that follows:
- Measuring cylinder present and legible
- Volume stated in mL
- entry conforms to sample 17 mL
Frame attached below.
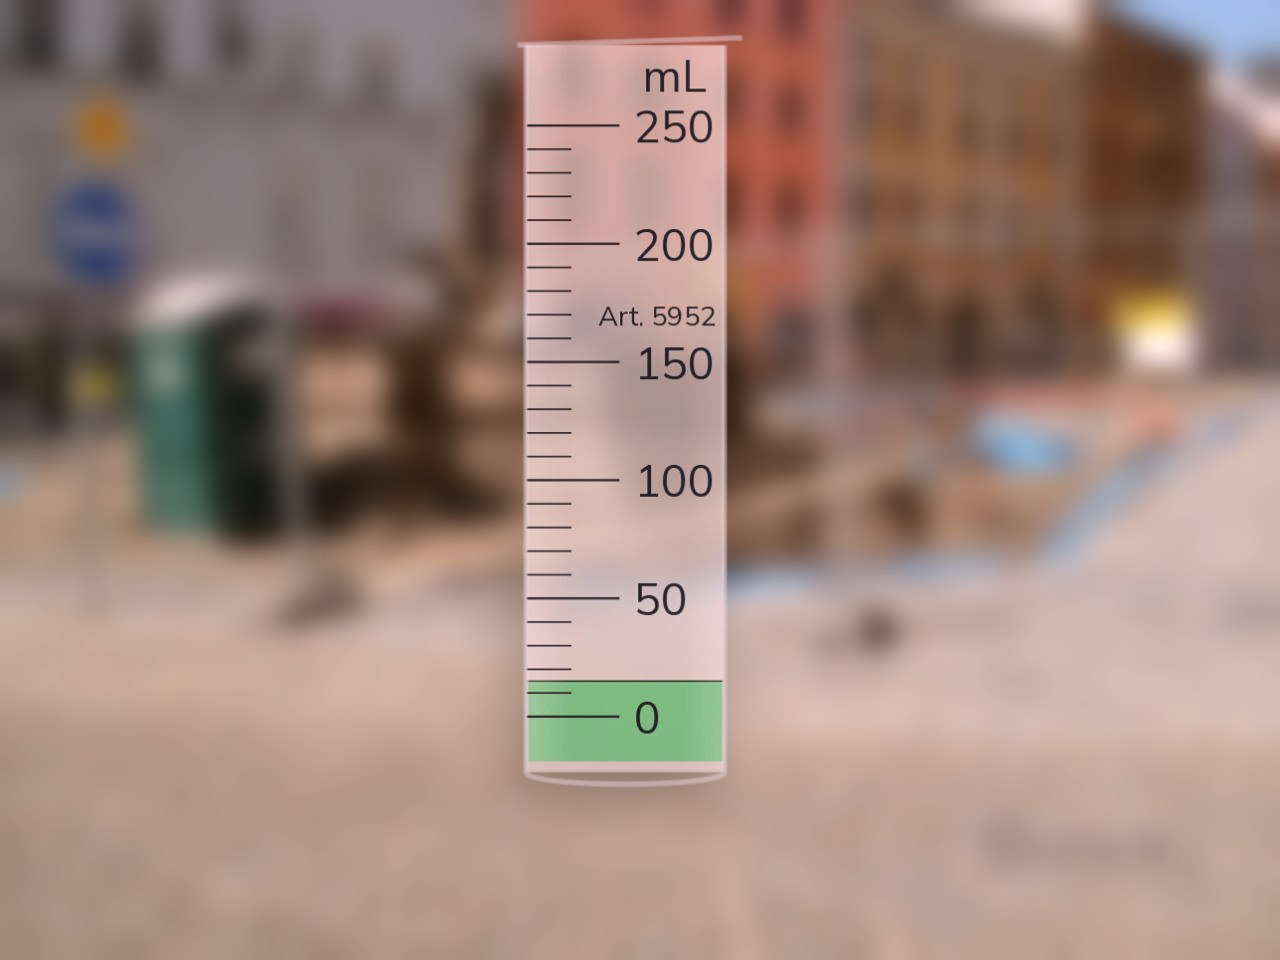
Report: 15 mL
